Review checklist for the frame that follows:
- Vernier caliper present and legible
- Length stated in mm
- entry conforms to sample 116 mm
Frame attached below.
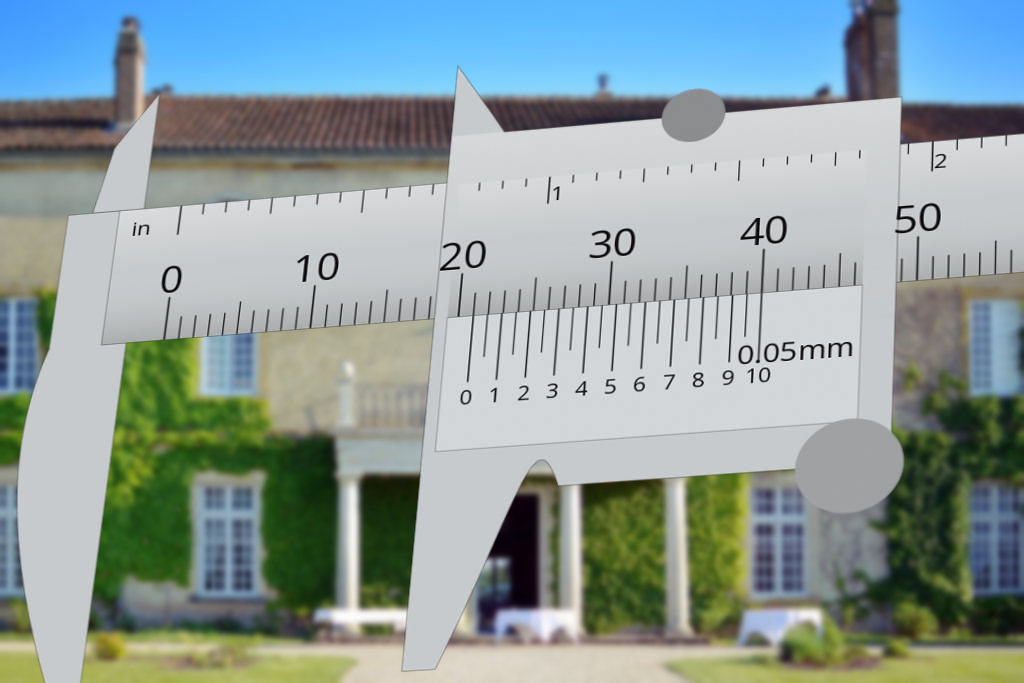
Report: 21.0 mm
